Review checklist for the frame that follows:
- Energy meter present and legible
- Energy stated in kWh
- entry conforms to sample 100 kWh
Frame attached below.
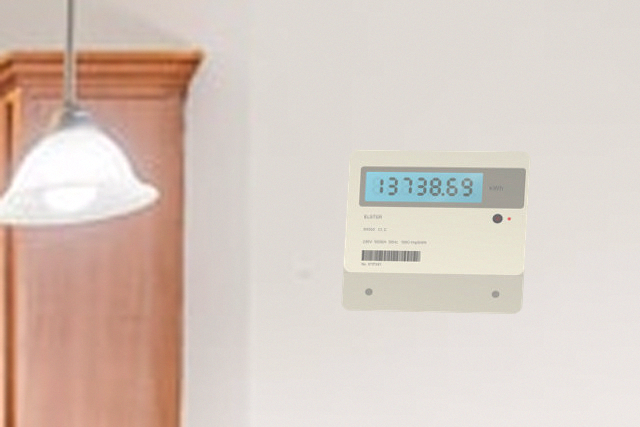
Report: 13738.69 kWh
